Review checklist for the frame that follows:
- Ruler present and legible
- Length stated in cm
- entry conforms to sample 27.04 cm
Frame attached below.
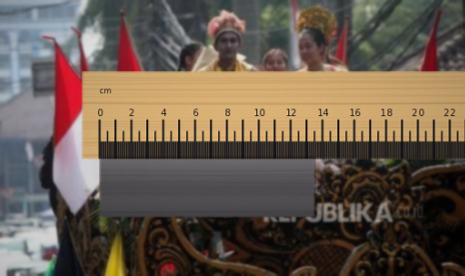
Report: 13.5 cm
